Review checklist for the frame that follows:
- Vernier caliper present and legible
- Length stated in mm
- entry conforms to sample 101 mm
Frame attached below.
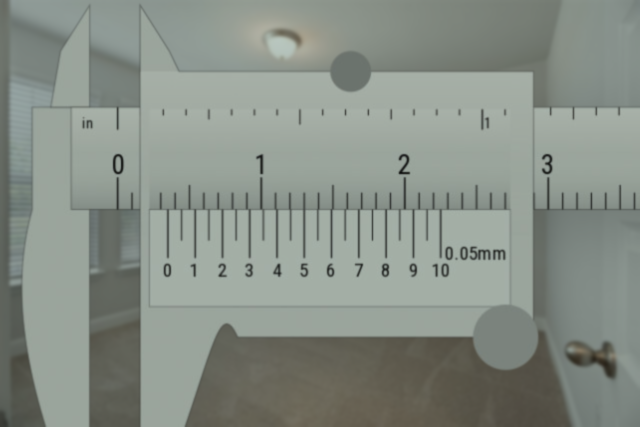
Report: 3.5 mm
